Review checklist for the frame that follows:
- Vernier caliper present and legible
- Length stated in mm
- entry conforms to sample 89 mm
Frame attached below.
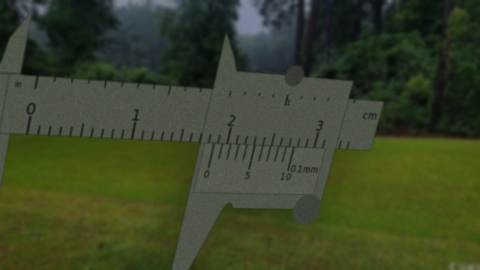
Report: 18.6 mm
